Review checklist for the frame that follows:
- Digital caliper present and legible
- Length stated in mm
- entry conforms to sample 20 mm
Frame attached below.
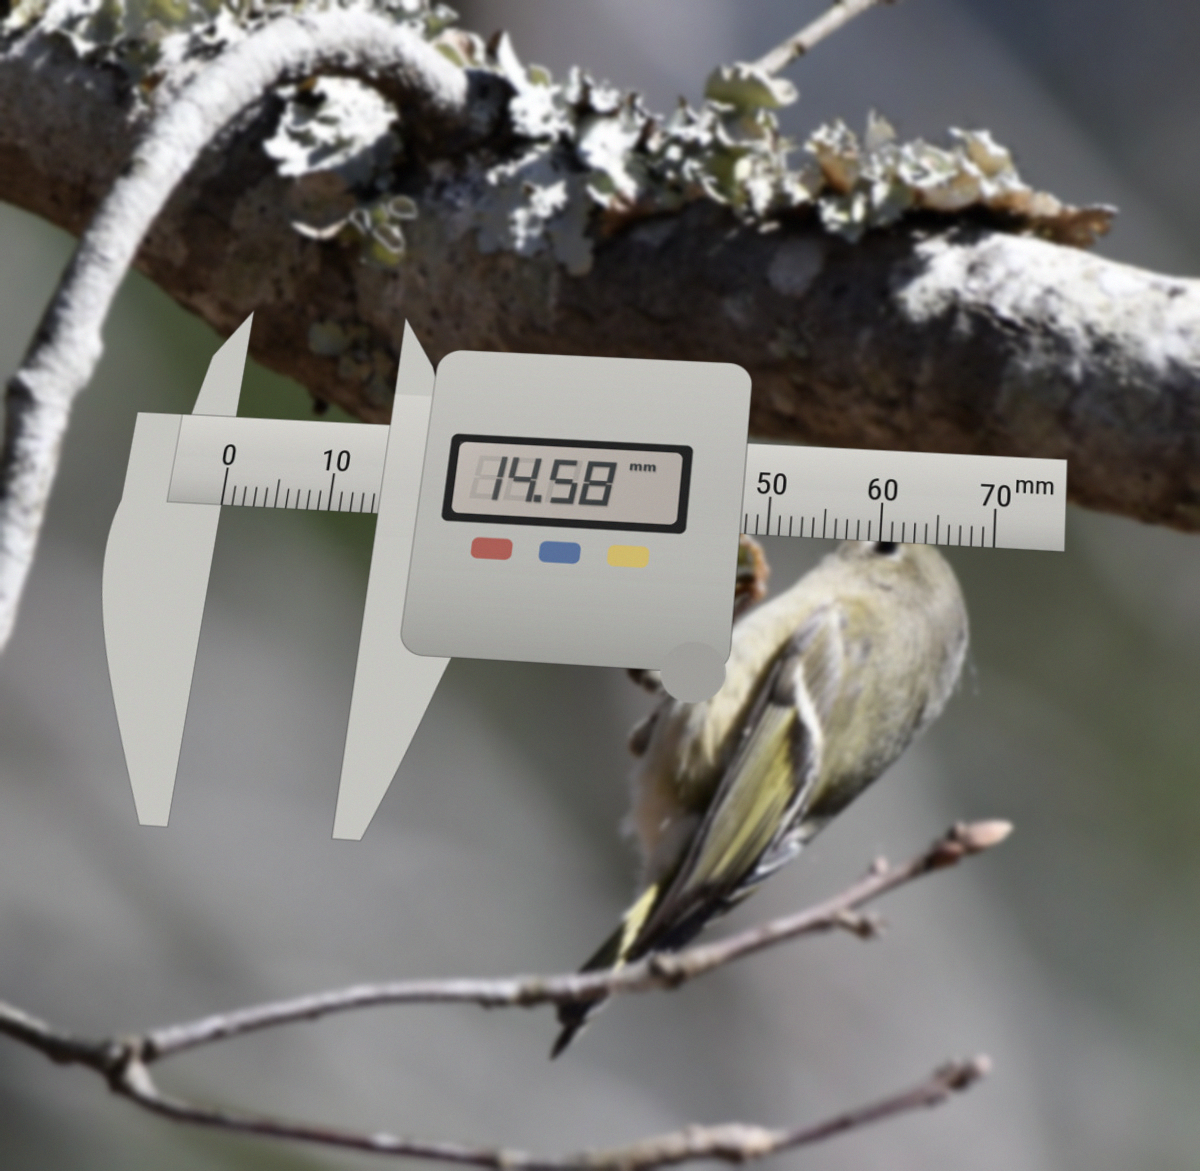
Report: 14.58 mm
